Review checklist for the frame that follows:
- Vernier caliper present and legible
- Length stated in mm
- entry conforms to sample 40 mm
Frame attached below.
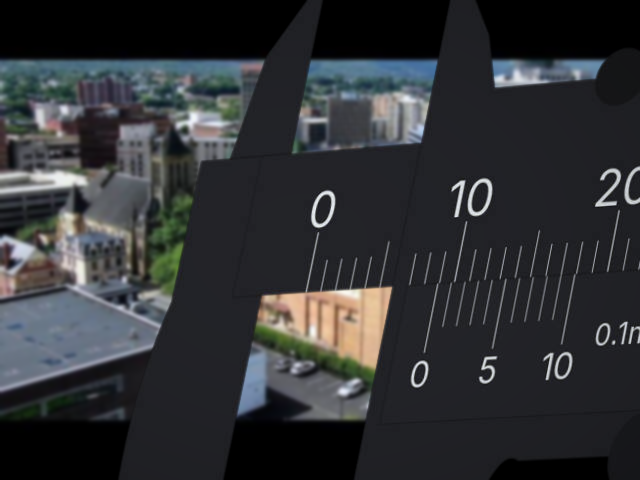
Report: 8.9 mm
